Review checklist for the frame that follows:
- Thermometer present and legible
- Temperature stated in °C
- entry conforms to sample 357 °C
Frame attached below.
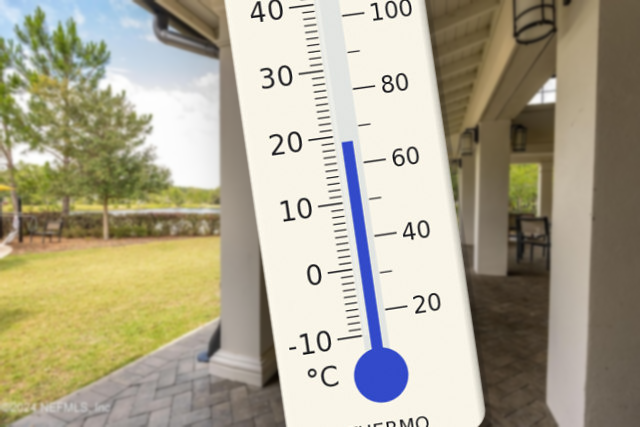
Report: 19 °C
